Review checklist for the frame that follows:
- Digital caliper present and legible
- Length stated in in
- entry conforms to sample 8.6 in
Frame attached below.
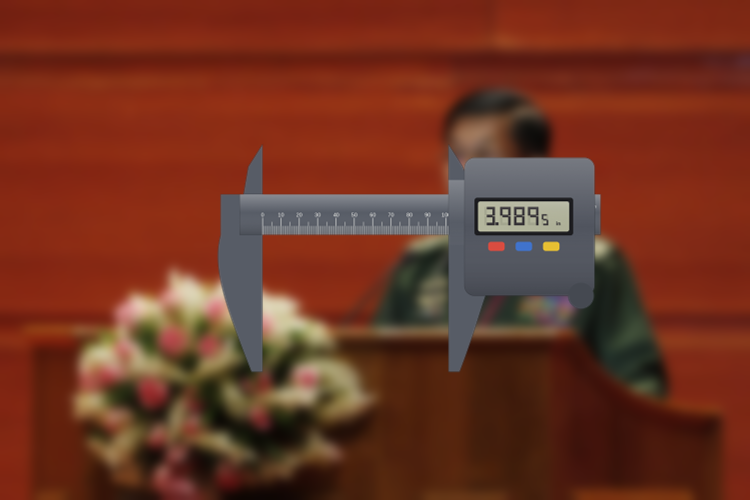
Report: 3.9895 in
